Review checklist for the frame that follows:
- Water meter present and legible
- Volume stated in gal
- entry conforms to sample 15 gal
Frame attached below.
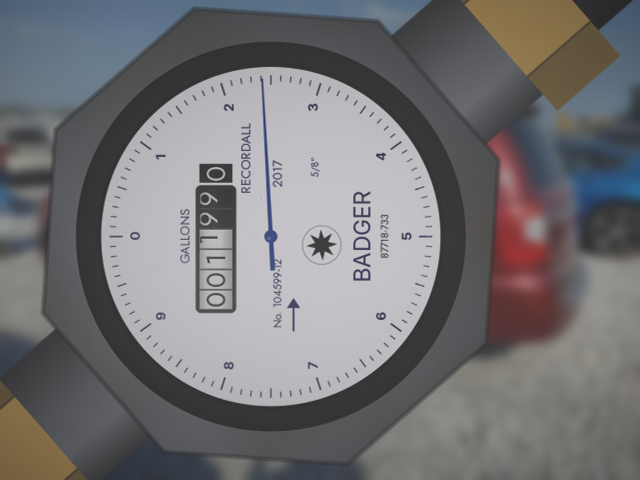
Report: 11992.4 gal
